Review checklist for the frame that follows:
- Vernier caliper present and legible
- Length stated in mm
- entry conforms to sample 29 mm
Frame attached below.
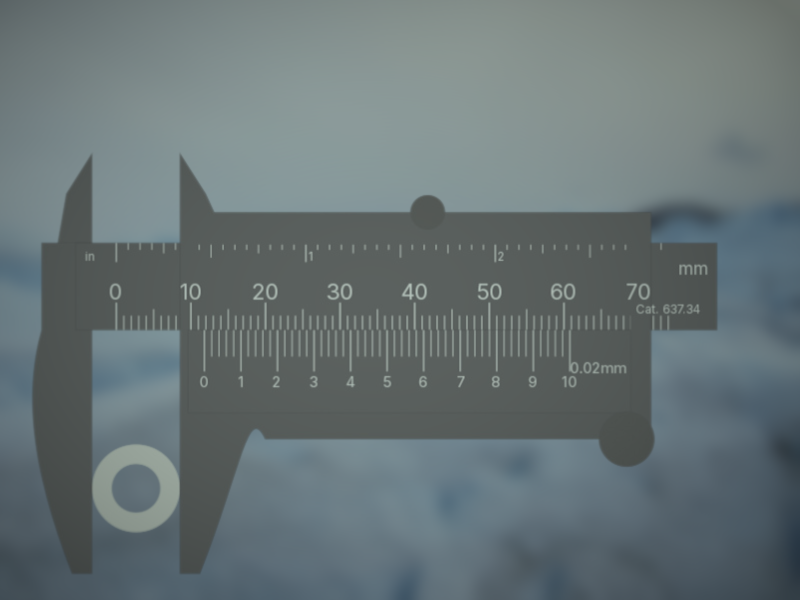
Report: 11.8 mm
